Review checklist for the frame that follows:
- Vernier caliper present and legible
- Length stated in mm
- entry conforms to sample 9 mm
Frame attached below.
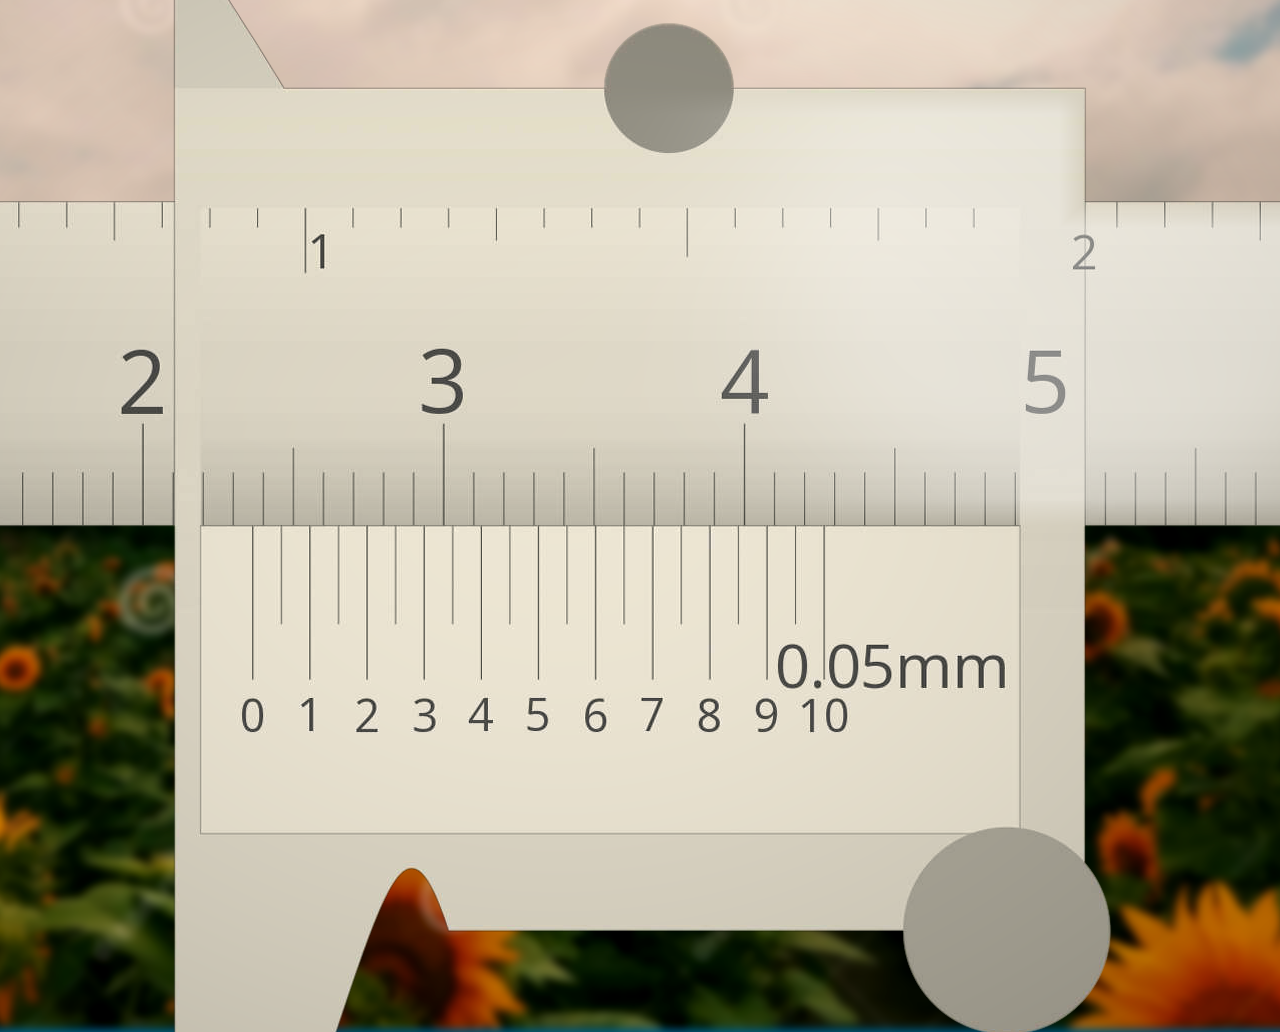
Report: 23.65 mm
